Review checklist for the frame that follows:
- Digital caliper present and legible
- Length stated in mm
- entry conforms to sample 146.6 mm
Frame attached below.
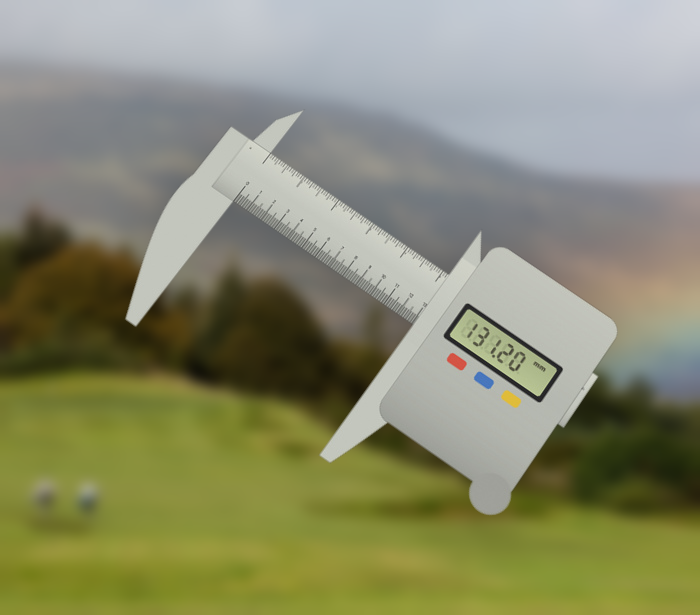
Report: 131.20 mm
